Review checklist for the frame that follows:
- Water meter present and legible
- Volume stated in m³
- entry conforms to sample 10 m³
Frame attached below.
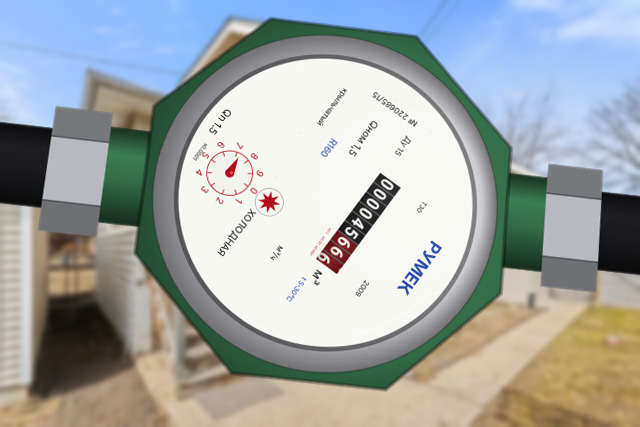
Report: 45.6657 m³
